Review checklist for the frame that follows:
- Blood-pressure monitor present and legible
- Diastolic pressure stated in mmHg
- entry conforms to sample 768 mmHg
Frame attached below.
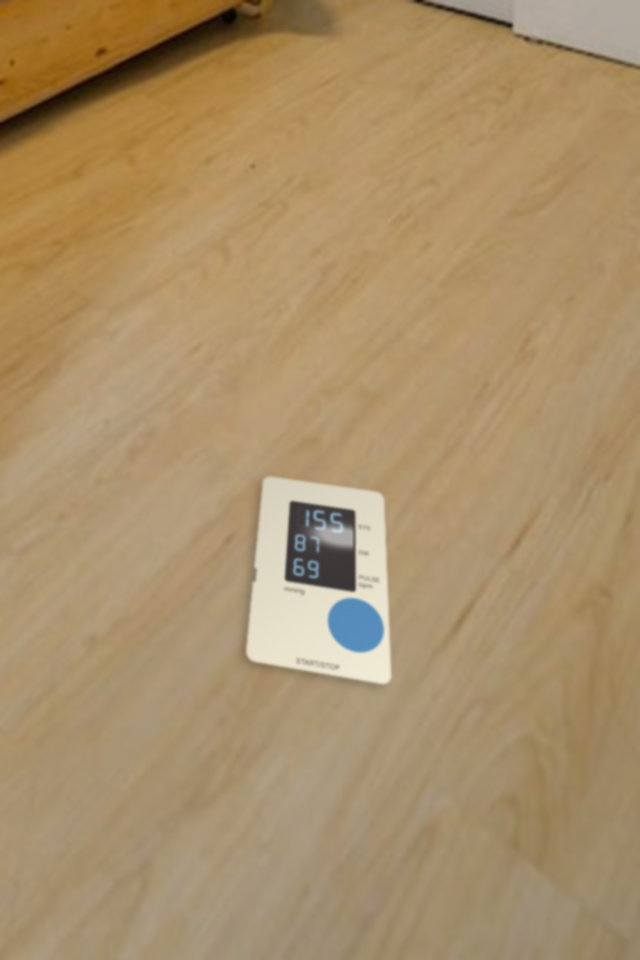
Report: 87 mmHg
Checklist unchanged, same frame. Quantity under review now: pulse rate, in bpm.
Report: 69 bpm
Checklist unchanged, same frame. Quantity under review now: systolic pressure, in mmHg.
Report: 155 mmHg
